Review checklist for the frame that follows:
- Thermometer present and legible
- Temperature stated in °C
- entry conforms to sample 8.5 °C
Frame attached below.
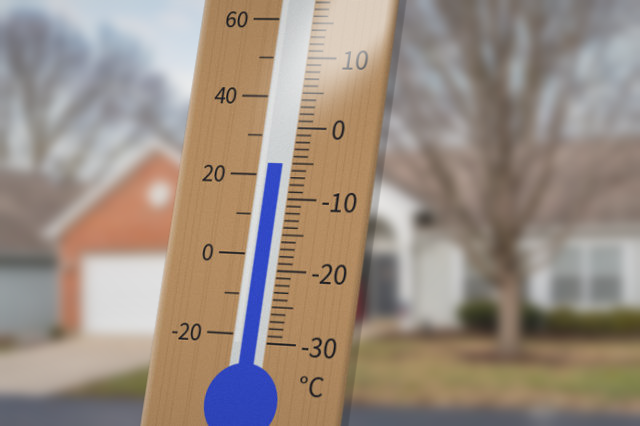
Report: -5 °C
